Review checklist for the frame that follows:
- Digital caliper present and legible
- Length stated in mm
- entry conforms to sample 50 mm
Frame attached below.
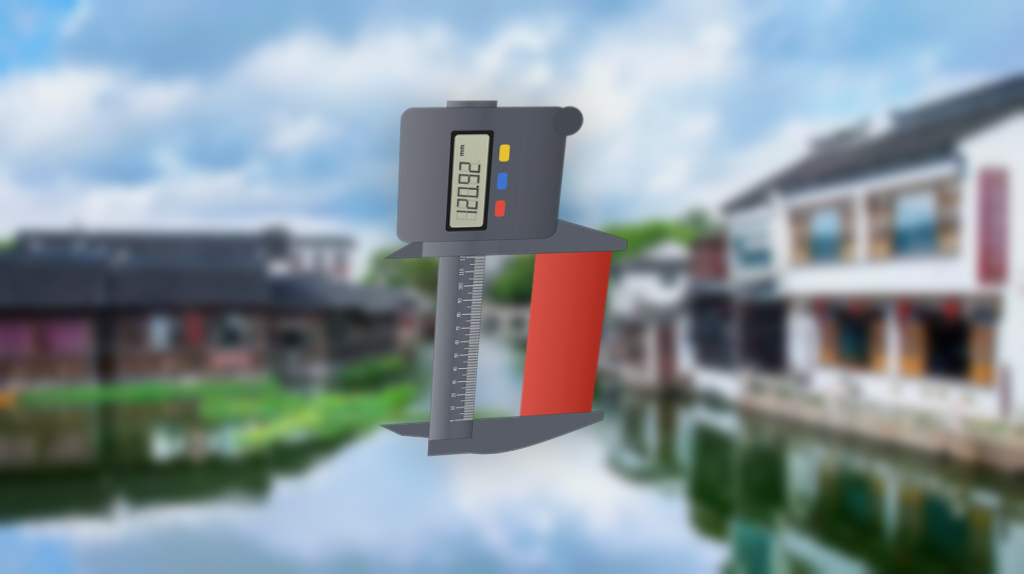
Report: 120.92 mm
